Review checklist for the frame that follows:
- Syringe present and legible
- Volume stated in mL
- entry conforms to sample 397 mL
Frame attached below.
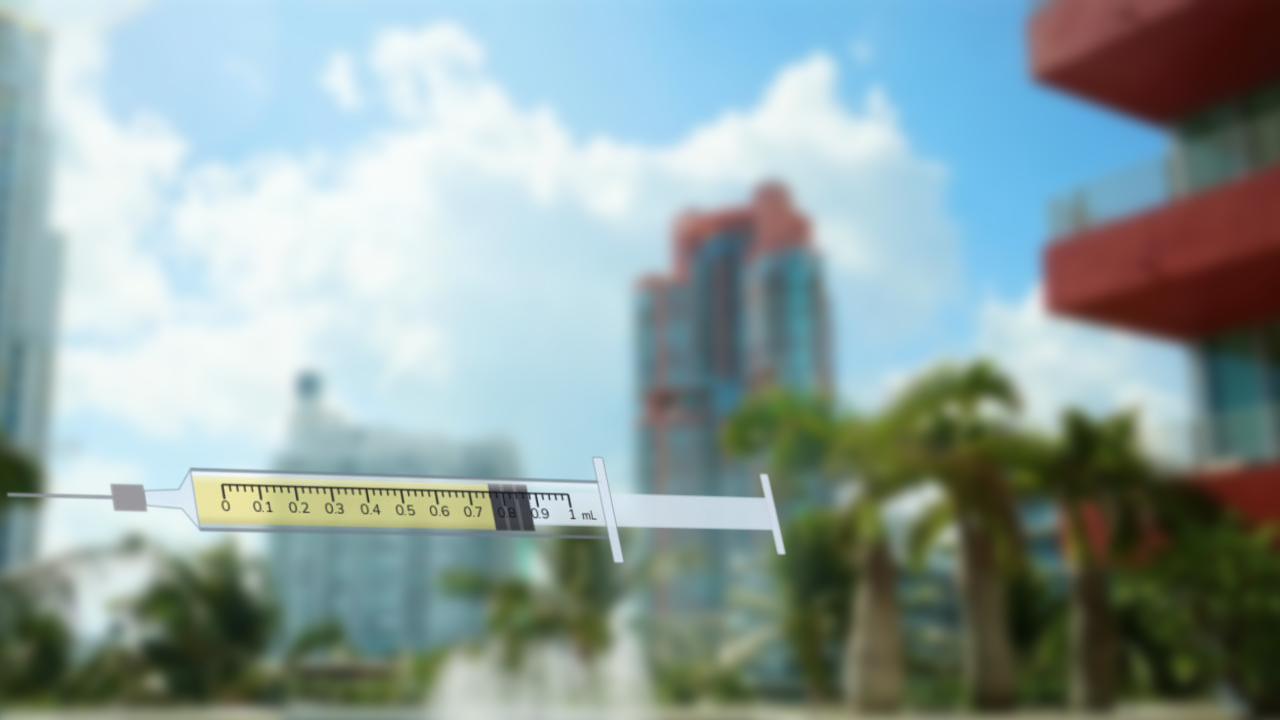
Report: 0.76 mL
